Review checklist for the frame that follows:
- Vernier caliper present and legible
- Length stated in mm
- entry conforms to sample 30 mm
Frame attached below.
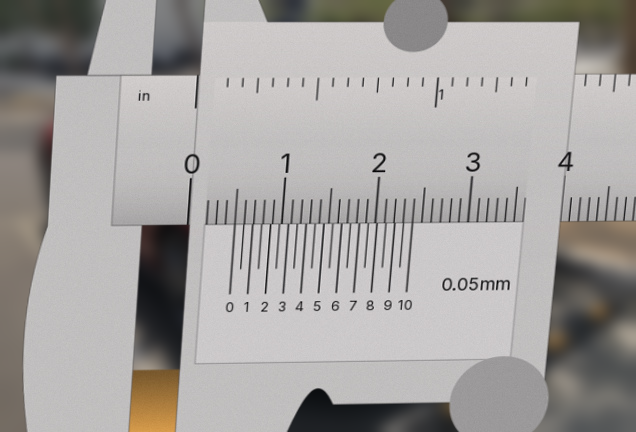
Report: 5.0 mm
